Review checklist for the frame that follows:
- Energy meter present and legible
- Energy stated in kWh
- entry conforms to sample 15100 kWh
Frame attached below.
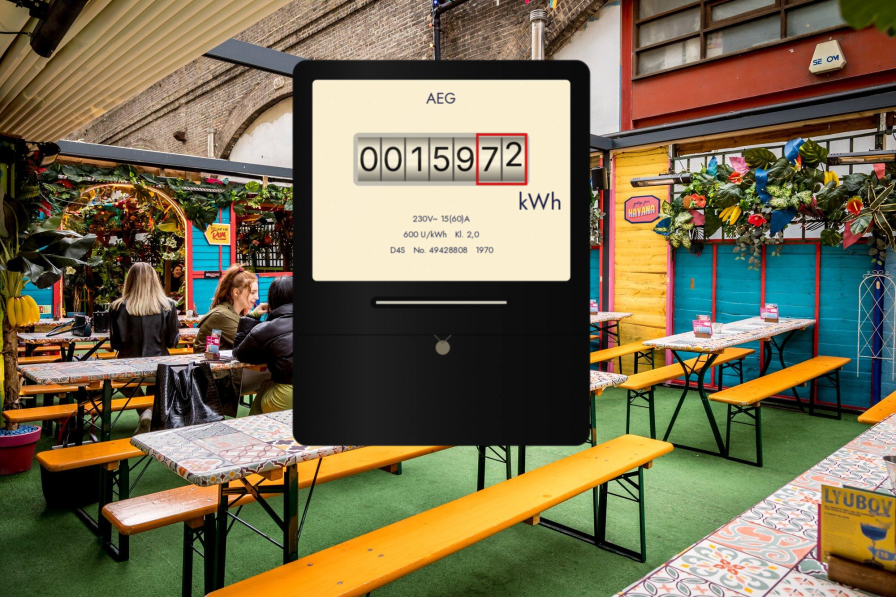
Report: 159.72 kWh
